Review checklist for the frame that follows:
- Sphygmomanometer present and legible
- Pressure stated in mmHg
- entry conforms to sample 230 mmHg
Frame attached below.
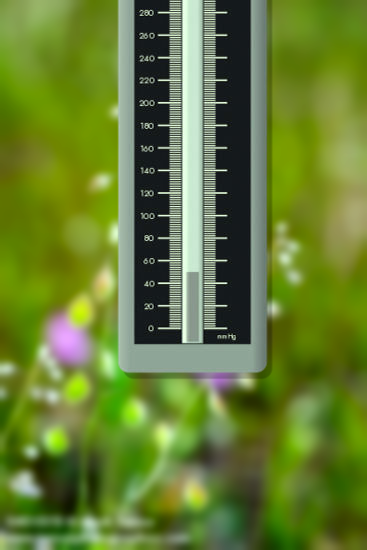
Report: 50 mmHg
